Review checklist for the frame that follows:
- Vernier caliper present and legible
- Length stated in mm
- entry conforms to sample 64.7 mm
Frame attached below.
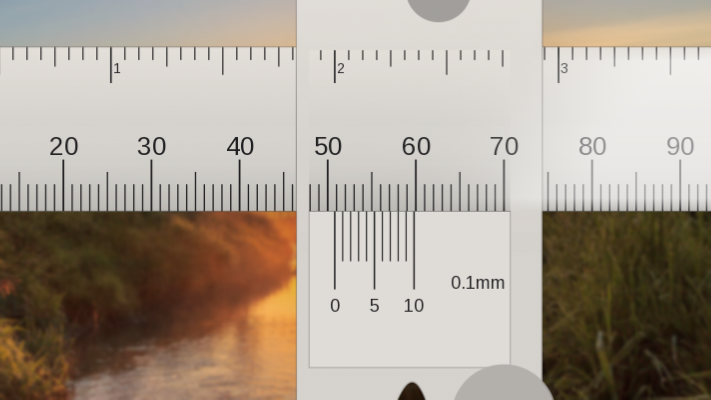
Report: 50.8 mm
